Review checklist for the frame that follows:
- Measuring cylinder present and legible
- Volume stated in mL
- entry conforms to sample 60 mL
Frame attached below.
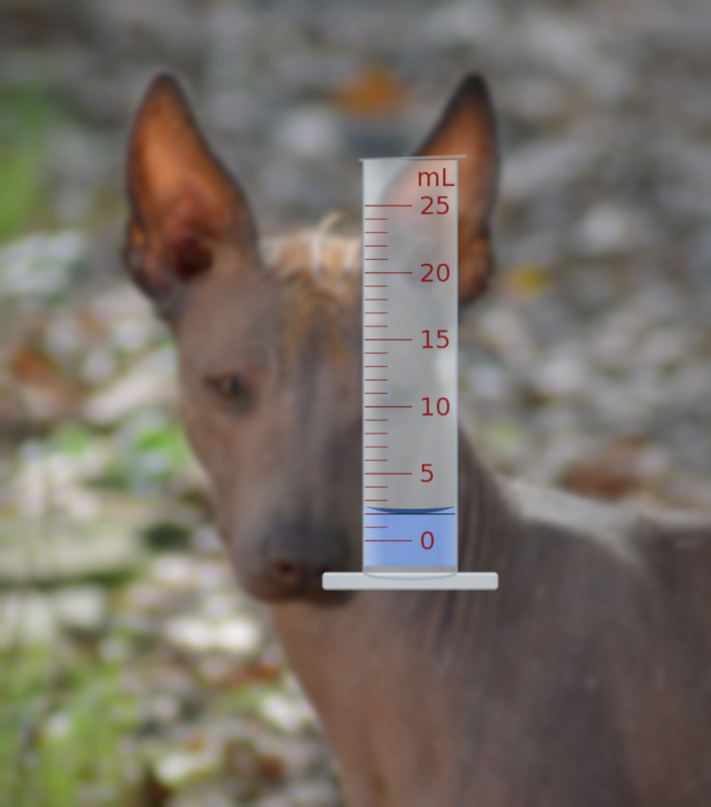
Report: 2 mL
